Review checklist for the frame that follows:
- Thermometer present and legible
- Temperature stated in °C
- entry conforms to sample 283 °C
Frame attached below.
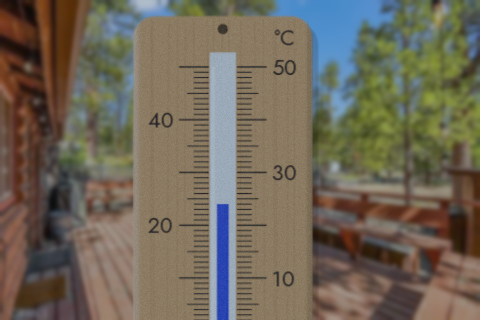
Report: 24 °C
